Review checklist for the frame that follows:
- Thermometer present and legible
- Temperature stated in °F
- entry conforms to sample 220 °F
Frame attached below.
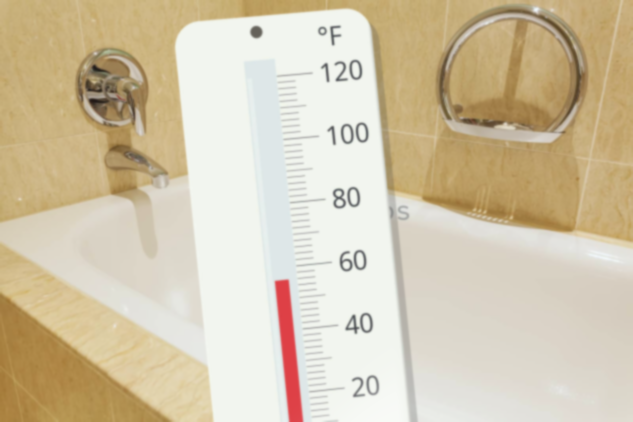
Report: 56 °F
